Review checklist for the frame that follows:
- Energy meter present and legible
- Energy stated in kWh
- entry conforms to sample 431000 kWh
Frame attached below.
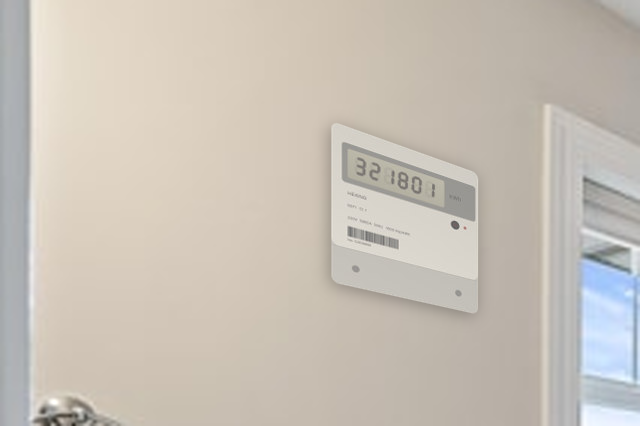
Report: 321801 kWh
